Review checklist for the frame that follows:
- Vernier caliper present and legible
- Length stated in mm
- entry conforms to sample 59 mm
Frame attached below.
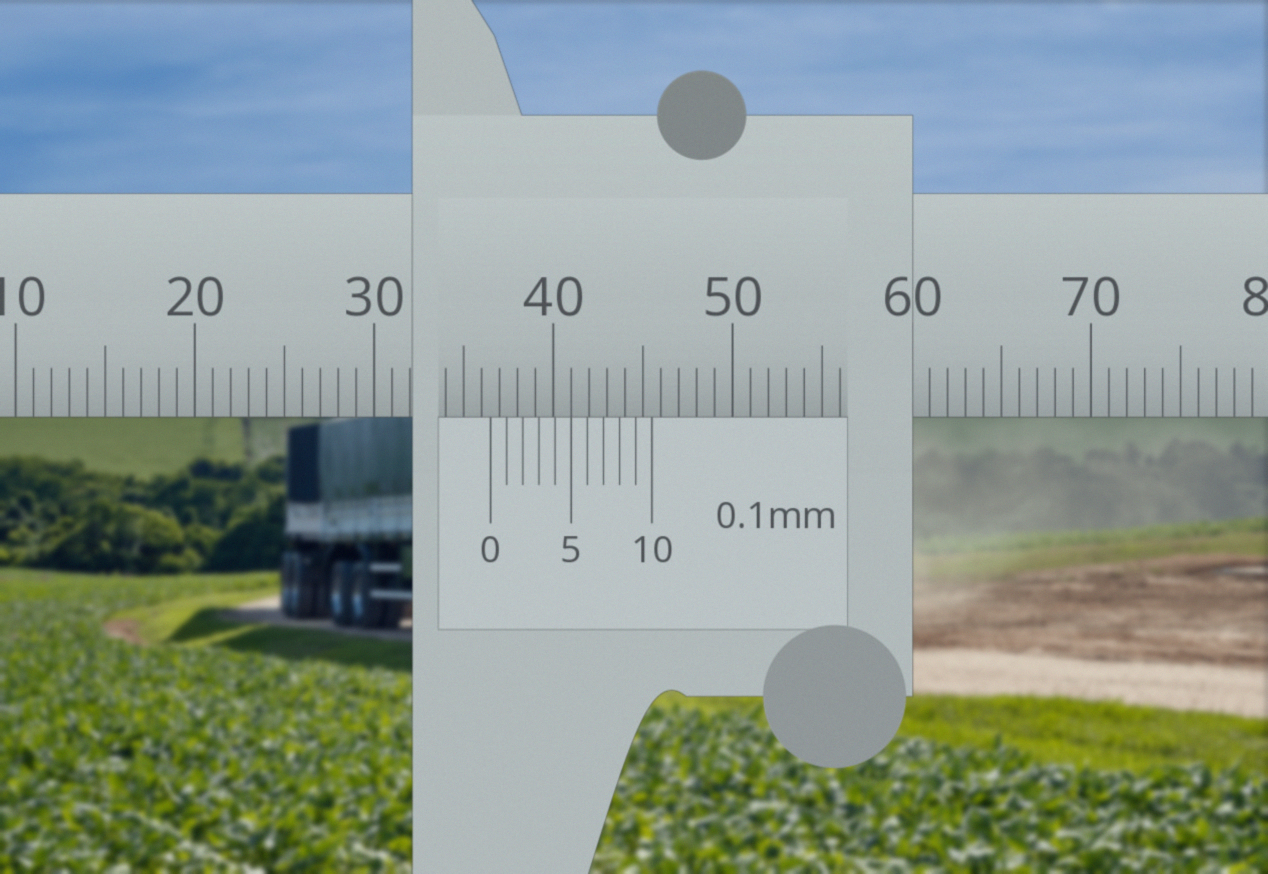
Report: 36.5 mm
